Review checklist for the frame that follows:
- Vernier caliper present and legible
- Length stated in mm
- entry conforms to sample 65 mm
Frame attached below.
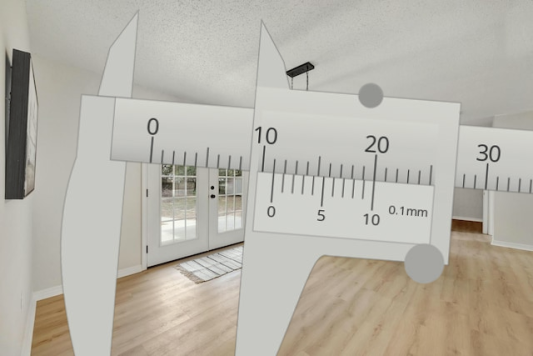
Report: 11.0 mm
